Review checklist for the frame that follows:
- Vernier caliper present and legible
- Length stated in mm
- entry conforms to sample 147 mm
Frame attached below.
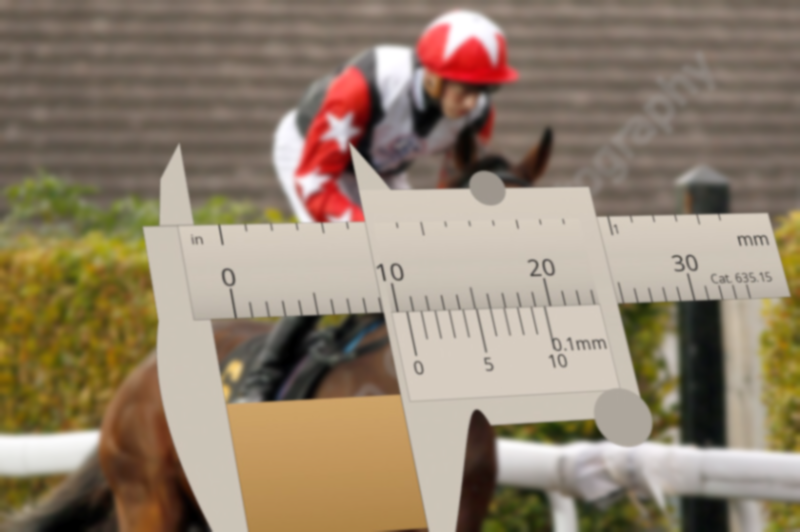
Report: 10.6 mm
